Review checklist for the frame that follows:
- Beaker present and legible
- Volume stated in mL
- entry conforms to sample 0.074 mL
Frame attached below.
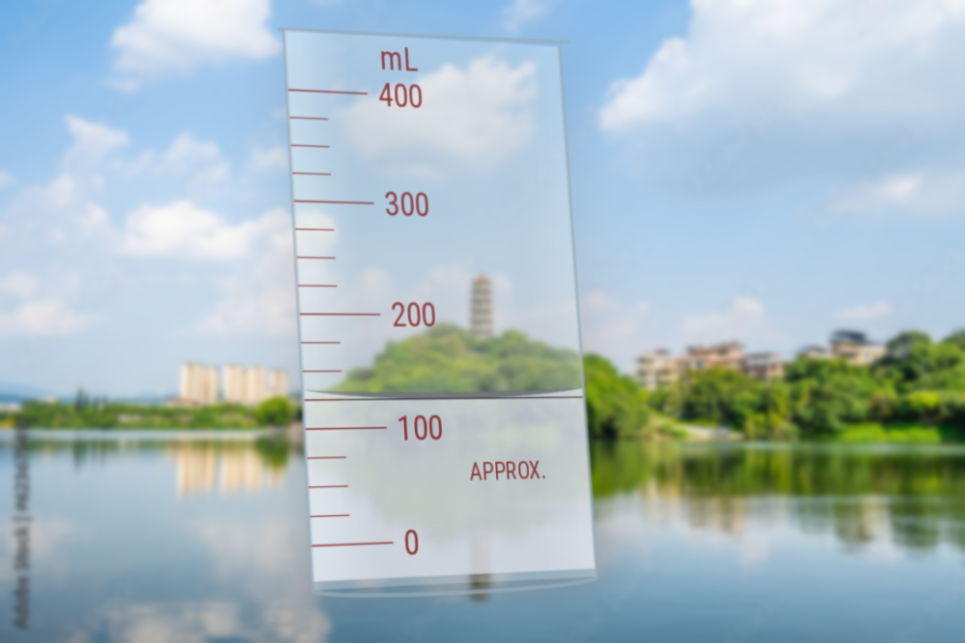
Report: 125 mL
